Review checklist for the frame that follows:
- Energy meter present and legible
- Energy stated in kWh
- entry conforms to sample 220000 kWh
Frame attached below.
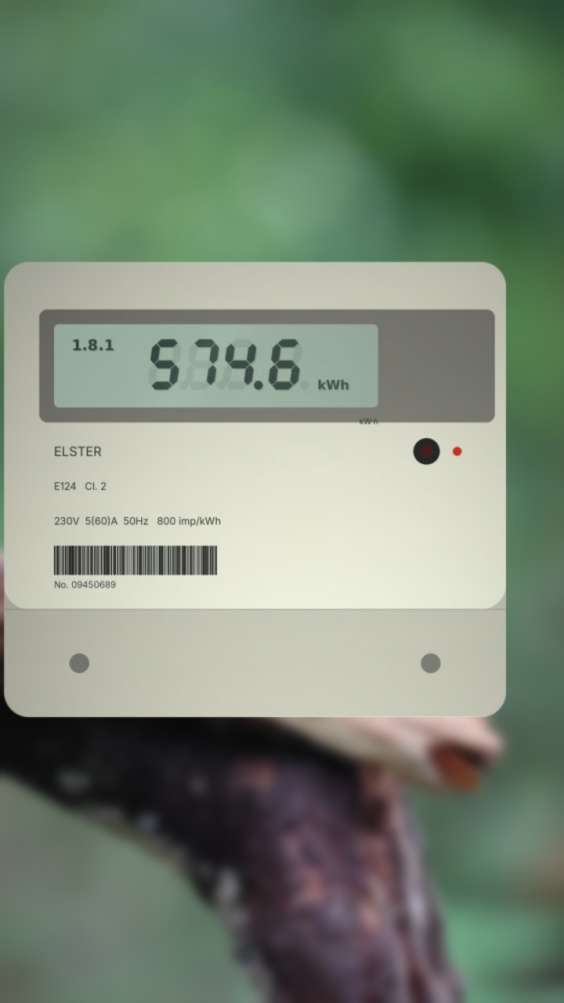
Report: 574.6 kWh
